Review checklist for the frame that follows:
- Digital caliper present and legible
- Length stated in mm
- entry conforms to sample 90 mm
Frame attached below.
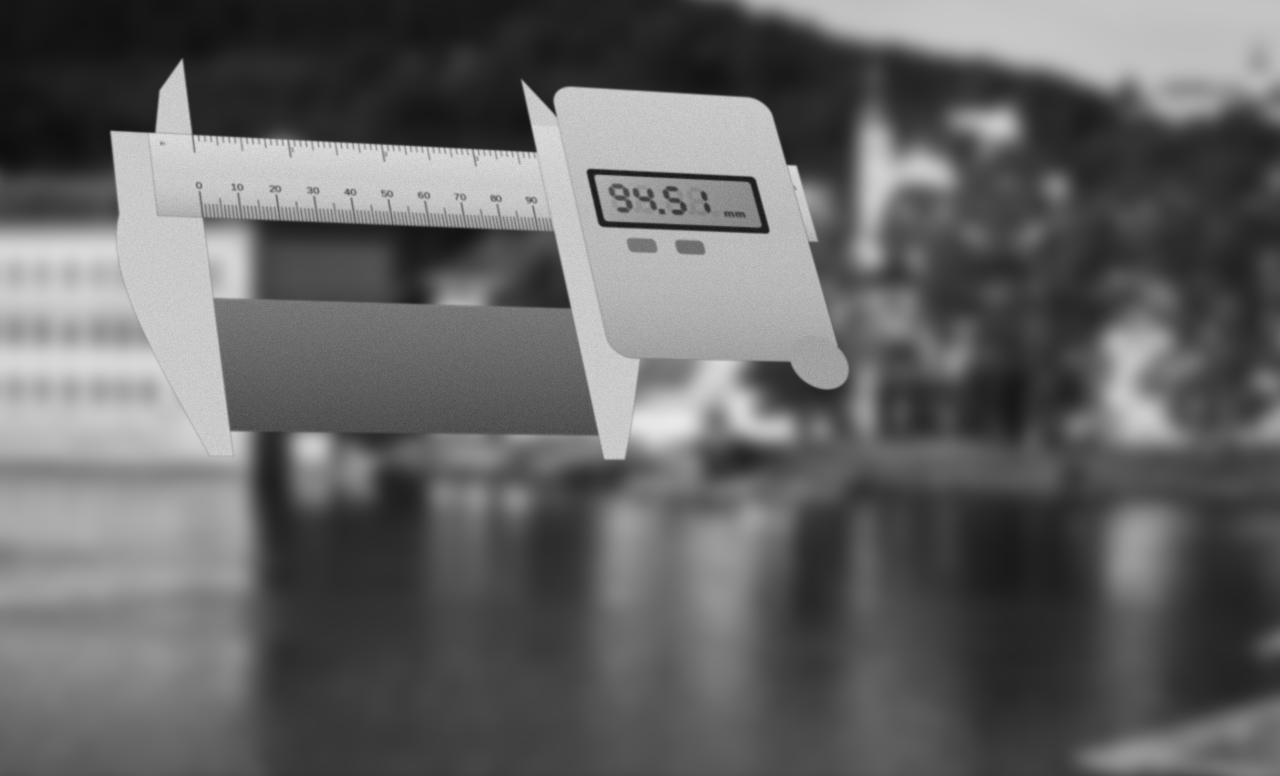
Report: 94.51 mm
